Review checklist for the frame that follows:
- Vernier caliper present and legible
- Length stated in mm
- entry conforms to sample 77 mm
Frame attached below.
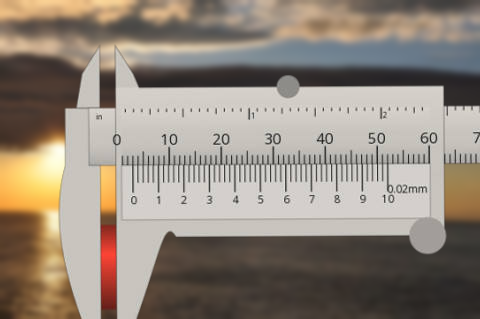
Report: 3.0 mm
